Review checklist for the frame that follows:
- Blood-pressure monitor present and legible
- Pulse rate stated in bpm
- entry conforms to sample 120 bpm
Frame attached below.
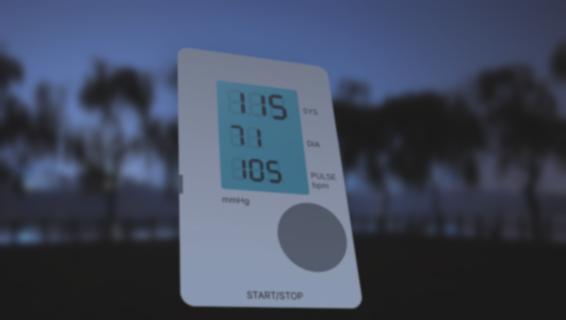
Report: 105 bpm
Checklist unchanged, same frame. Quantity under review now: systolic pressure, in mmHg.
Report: 115 mmHg
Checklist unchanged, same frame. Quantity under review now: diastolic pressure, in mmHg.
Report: 71 mmHg
